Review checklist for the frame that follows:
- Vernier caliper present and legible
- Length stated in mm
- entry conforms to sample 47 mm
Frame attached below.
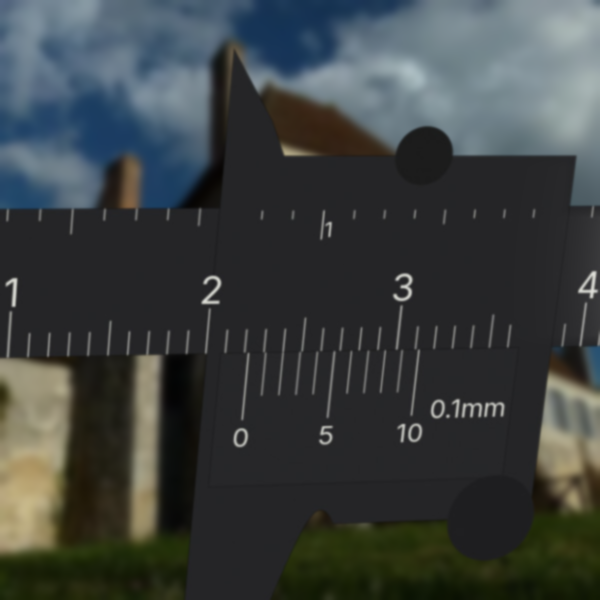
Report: 22.2 mm
